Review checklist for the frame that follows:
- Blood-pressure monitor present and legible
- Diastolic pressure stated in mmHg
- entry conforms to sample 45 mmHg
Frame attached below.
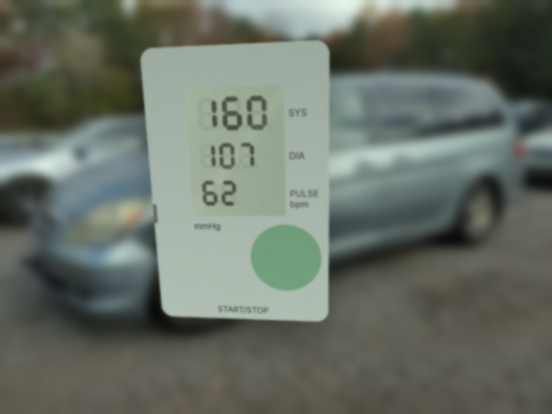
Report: 107 mmHg
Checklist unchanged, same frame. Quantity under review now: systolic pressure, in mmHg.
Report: 160 mmHg
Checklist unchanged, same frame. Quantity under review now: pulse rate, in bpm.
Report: 62 bpm
